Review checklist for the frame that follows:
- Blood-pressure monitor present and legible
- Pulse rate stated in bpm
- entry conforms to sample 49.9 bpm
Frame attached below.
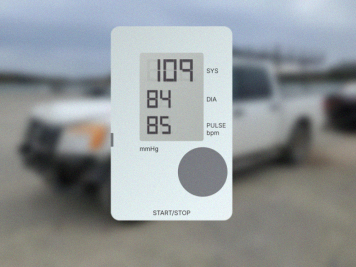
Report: 85 bpm
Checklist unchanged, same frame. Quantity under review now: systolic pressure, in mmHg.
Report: 109 mmHg
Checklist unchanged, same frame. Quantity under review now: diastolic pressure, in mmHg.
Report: 84 mmHg
